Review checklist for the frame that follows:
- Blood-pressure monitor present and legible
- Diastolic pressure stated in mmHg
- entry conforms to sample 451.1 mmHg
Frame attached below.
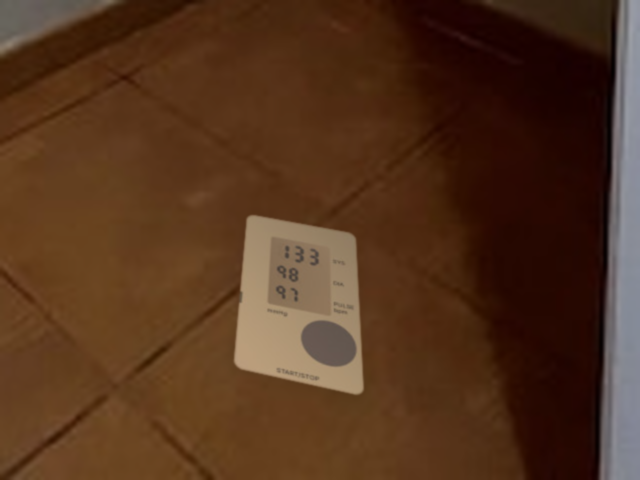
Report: 98 mmHg
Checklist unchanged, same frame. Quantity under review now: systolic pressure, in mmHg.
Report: 133 mmHg
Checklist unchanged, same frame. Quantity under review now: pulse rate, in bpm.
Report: 97 bpm
